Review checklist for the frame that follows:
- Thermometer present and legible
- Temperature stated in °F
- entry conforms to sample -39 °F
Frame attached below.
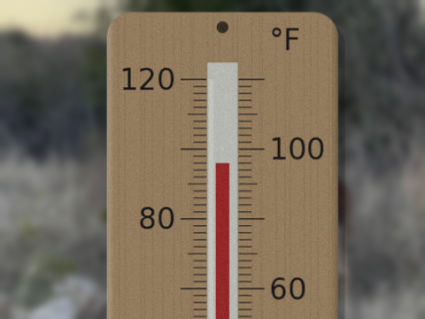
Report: 96 °F
